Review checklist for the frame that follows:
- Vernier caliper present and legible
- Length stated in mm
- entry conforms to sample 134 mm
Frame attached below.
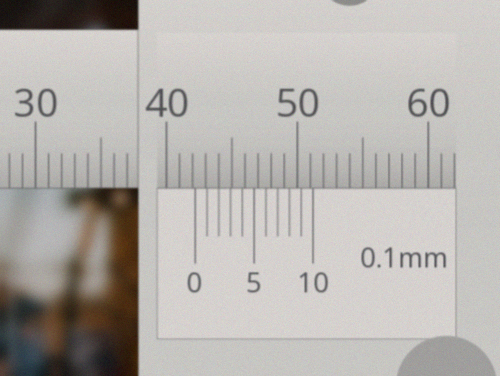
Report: 42.2 mm
